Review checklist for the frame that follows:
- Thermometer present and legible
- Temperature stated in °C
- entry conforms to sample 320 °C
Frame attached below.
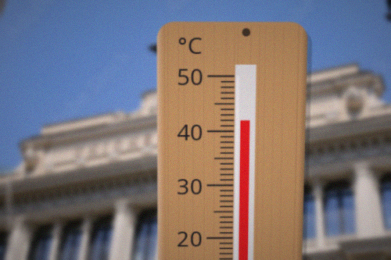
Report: 42 °C
